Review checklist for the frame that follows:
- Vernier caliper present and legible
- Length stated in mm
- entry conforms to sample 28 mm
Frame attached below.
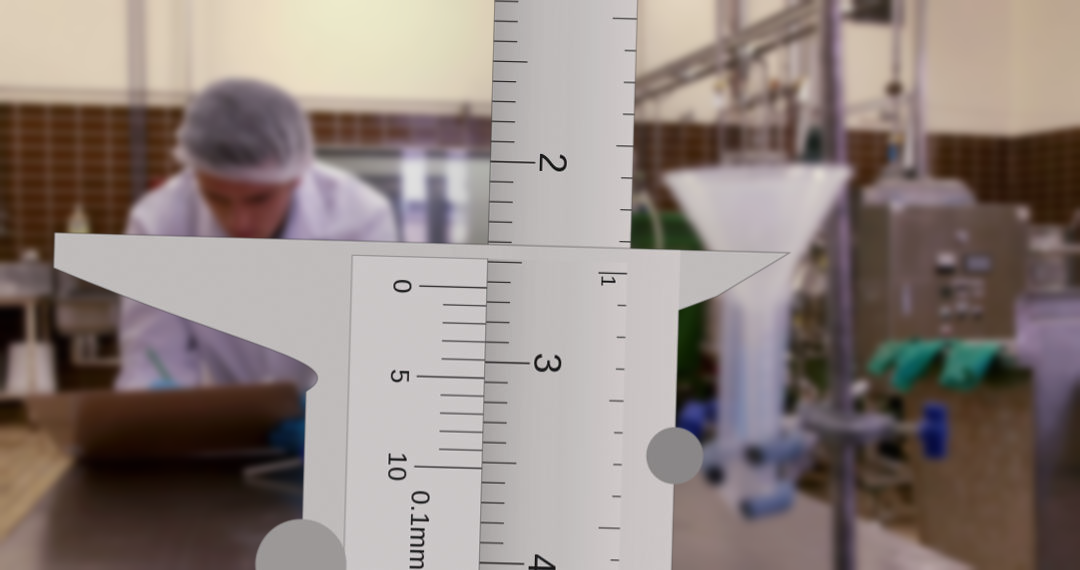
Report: 26.3 mm
